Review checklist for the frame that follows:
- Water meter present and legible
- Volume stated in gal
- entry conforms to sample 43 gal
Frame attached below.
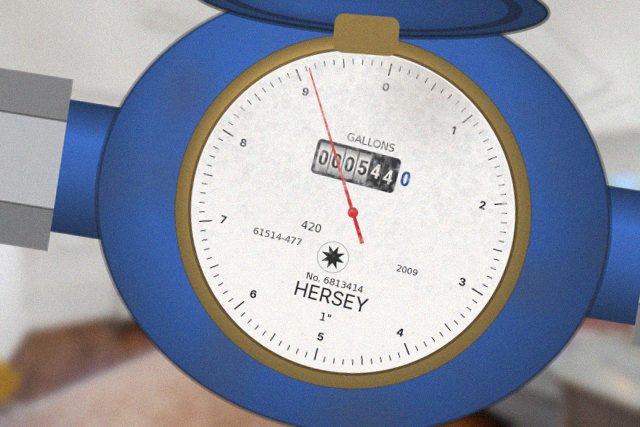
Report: 5439.1 gal
